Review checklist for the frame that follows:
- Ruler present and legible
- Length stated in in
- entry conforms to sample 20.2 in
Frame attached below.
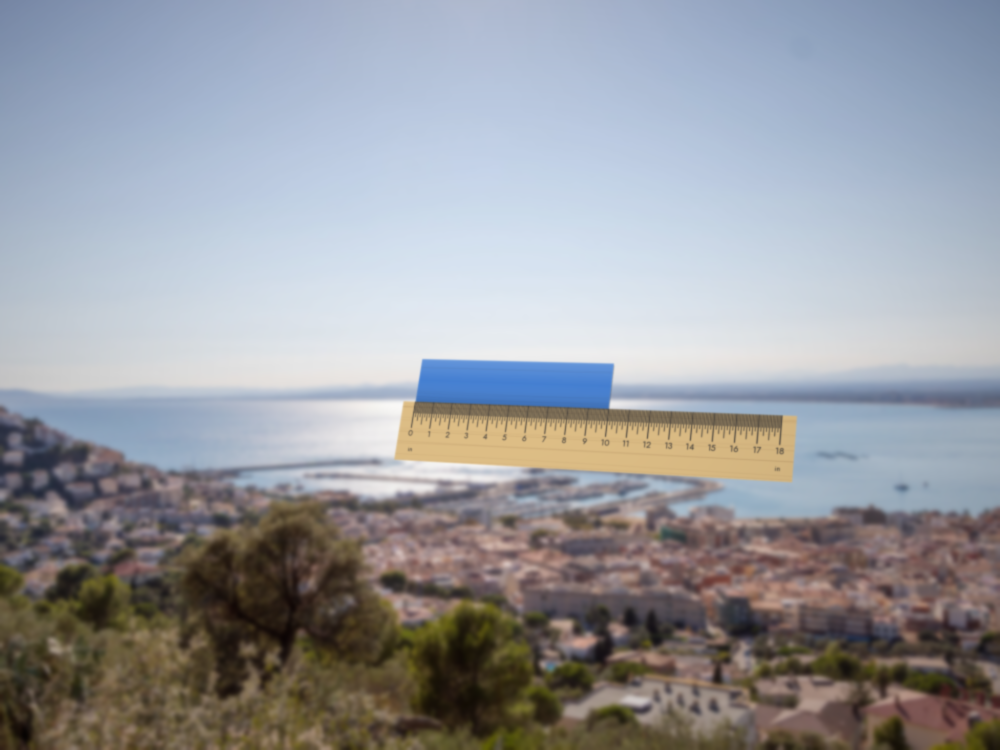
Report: 10 in
